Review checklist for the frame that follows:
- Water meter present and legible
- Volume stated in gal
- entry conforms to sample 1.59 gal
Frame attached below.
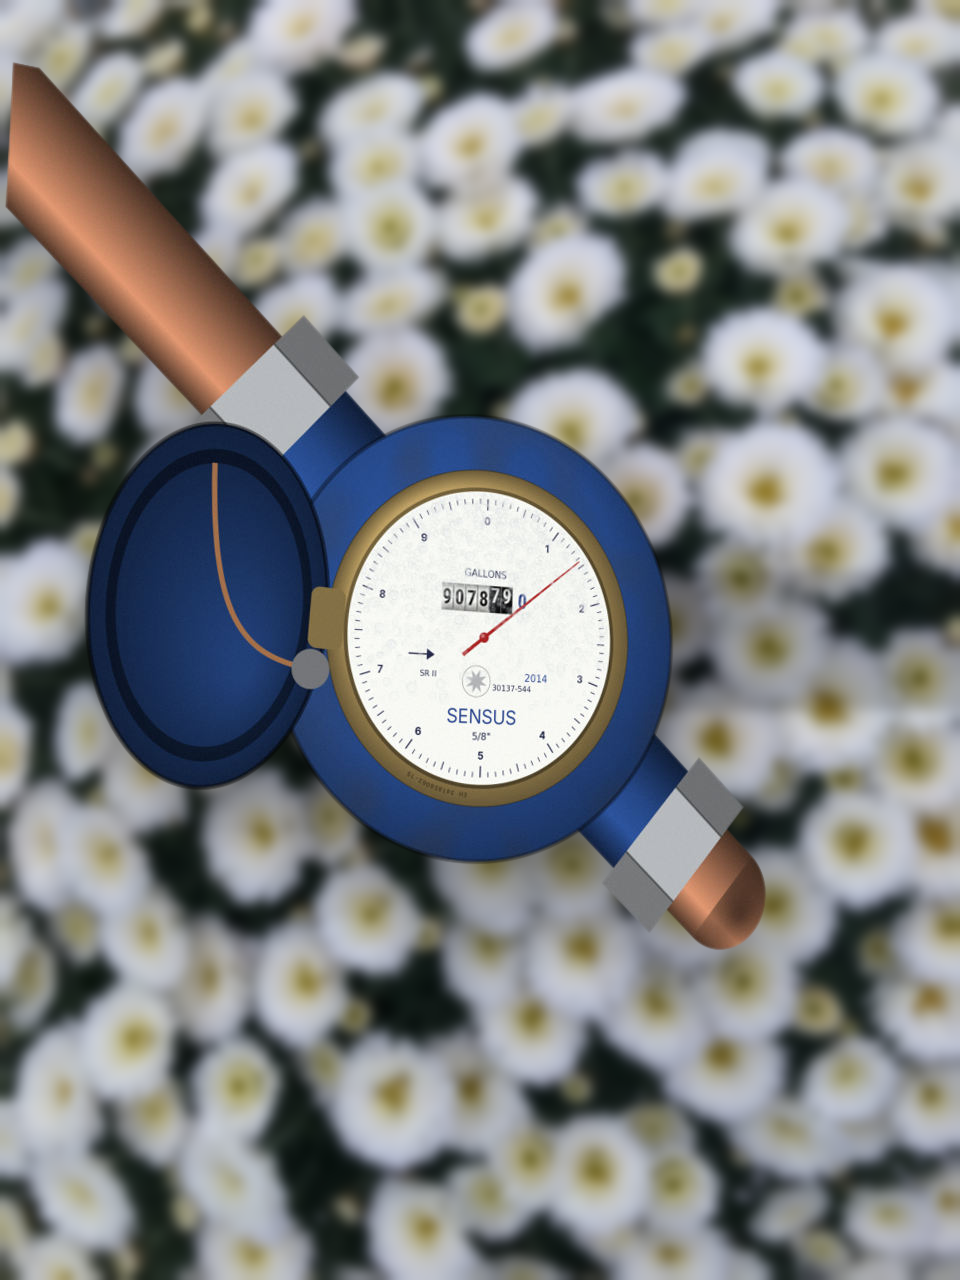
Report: 9078791.4 gal
